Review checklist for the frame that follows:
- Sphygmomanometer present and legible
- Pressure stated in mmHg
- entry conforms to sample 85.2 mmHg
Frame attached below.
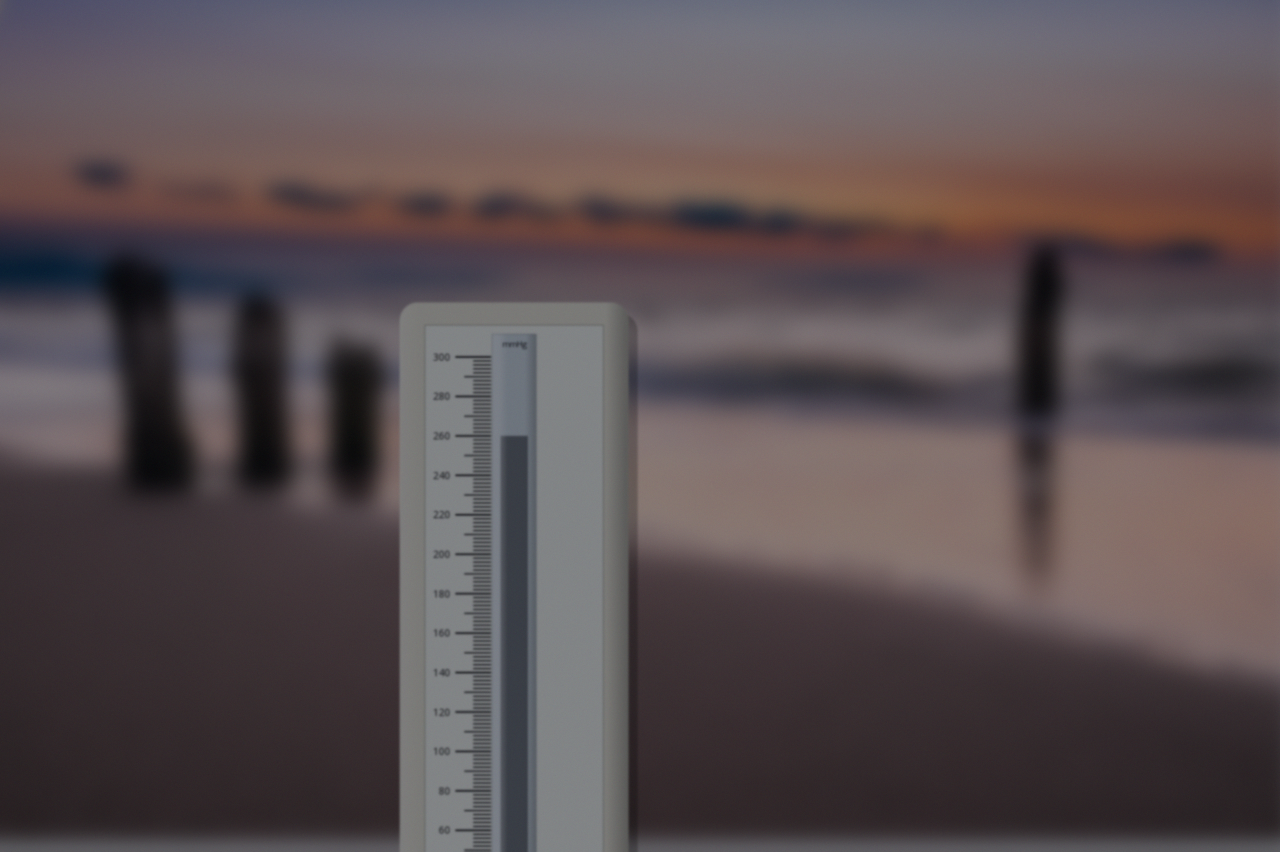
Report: 260 mmHg
